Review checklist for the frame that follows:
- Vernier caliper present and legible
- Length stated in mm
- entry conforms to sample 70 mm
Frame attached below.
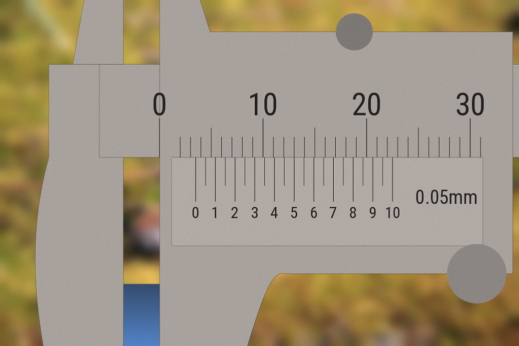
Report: 3.5 mm
